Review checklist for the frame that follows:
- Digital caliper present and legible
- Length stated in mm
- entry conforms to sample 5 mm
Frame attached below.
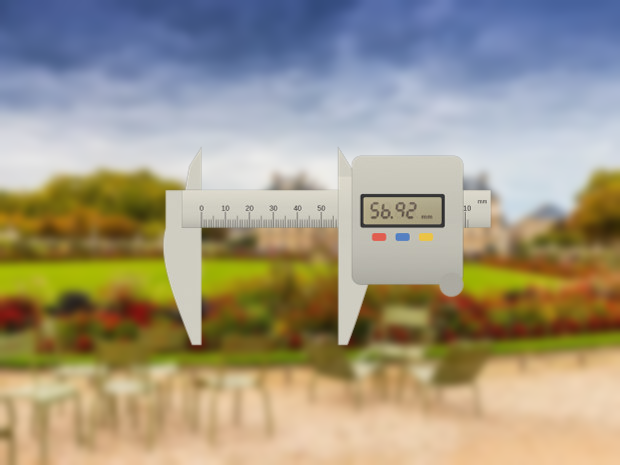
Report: 56.92 mm
